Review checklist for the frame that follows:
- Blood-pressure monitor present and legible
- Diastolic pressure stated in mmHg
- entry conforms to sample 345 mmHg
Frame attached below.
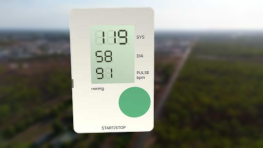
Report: 58 mmHg
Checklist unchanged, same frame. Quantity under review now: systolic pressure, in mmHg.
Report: 119 mmHg
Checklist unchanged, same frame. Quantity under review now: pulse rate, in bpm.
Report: 91 bpm
